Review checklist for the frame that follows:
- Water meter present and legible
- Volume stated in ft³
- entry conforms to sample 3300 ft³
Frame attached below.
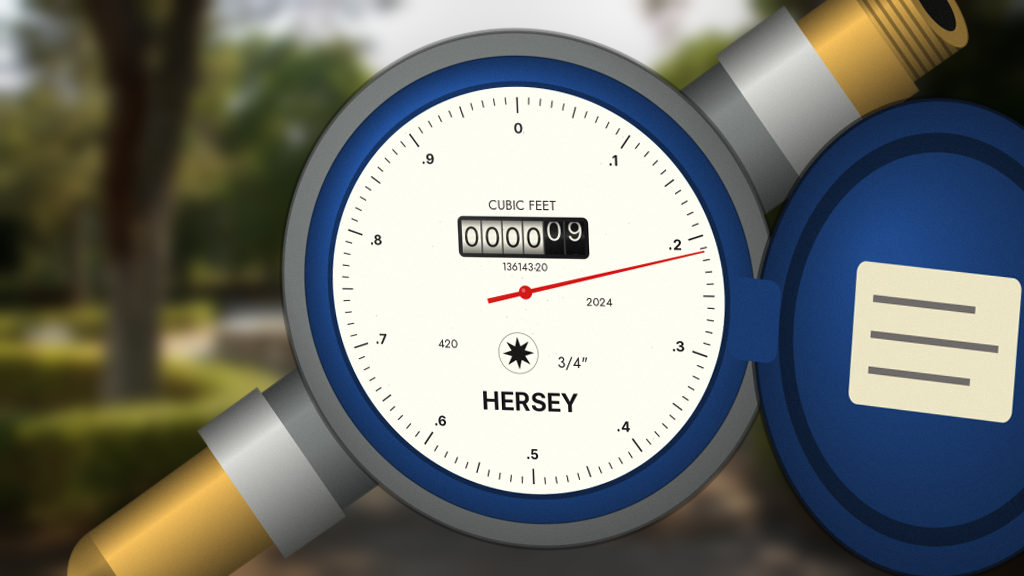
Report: 9.21 ft³
